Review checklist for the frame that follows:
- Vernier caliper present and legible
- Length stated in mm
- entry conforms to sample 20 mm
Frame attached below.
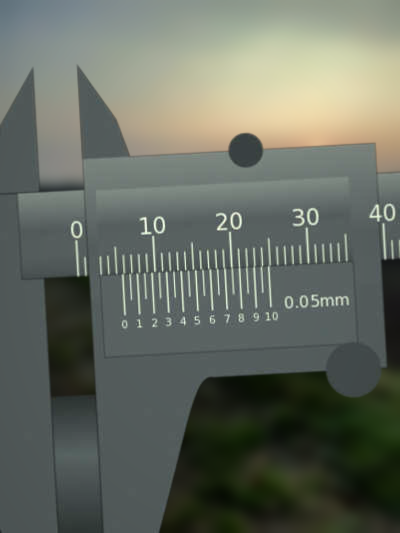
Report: 5.8 mm
